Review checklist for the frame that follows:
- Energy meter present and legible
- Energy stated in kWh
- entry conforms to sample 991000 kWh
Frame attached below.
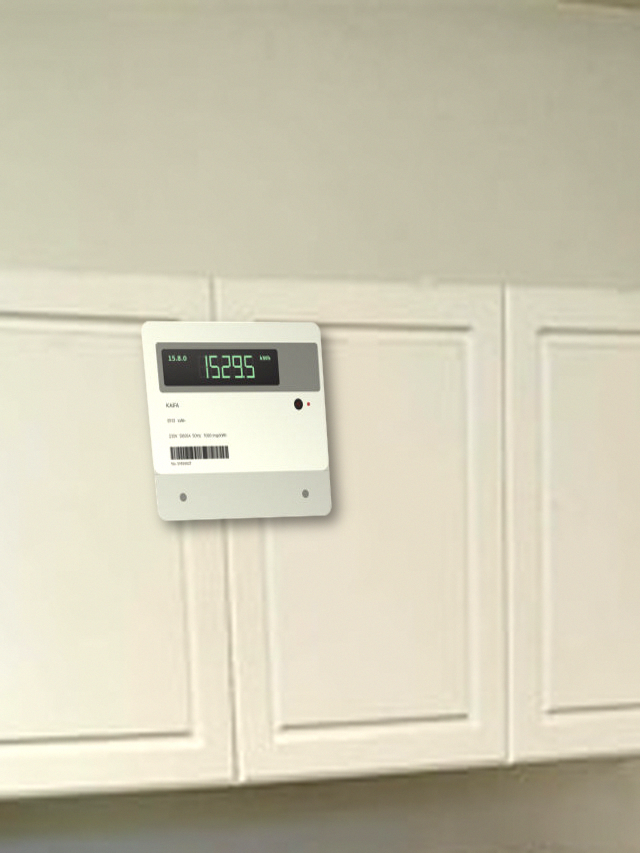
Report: 1529.5 kWh
